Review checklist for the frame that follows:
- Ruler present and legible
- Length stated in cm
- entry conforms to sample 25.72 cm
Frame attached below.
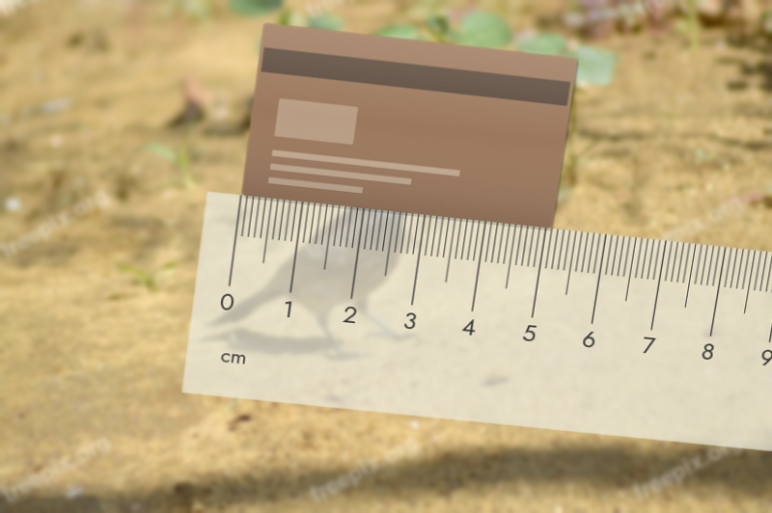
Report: 5.1 cm
